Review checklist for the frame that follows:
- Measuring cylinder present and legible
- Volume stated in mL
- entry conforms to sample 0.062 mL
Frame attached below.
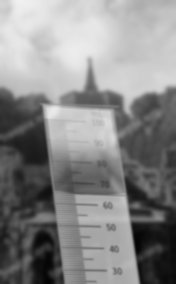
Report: 65 mL
